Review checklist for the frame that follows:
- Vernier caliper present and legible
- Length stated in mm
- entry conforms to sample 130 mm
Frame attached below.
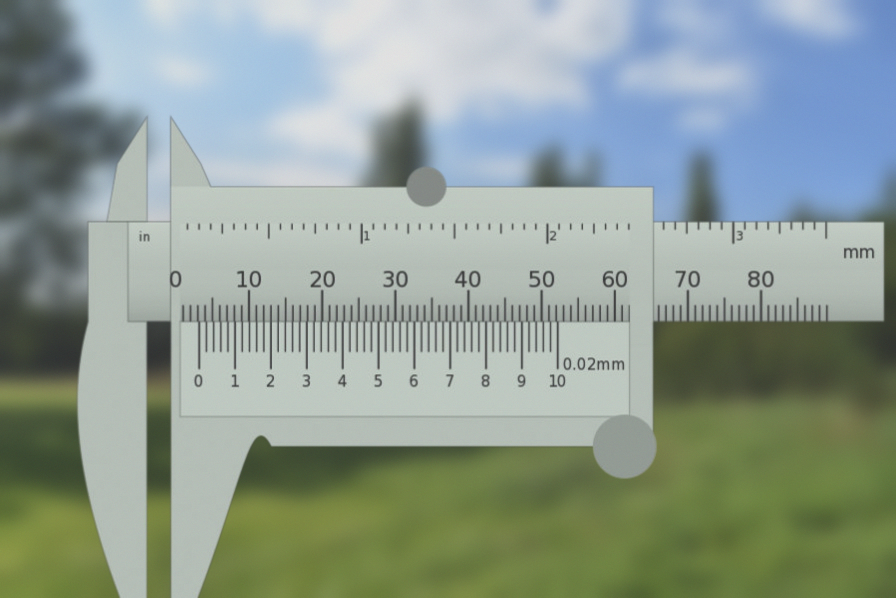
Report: 3.2 mm
